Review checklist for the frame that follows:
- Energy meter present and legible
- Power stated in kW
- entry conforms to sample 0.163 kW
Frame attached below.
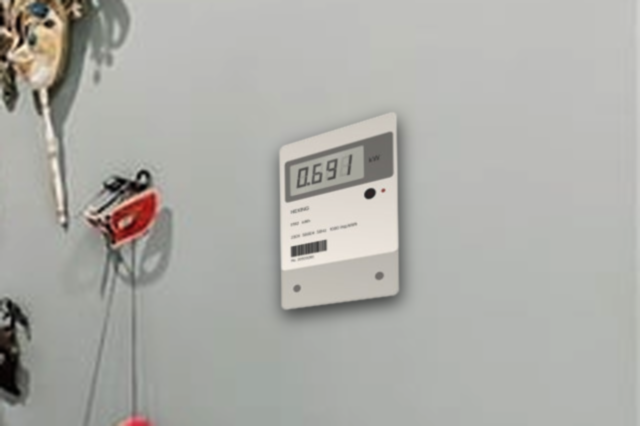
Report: 0.691 kW
